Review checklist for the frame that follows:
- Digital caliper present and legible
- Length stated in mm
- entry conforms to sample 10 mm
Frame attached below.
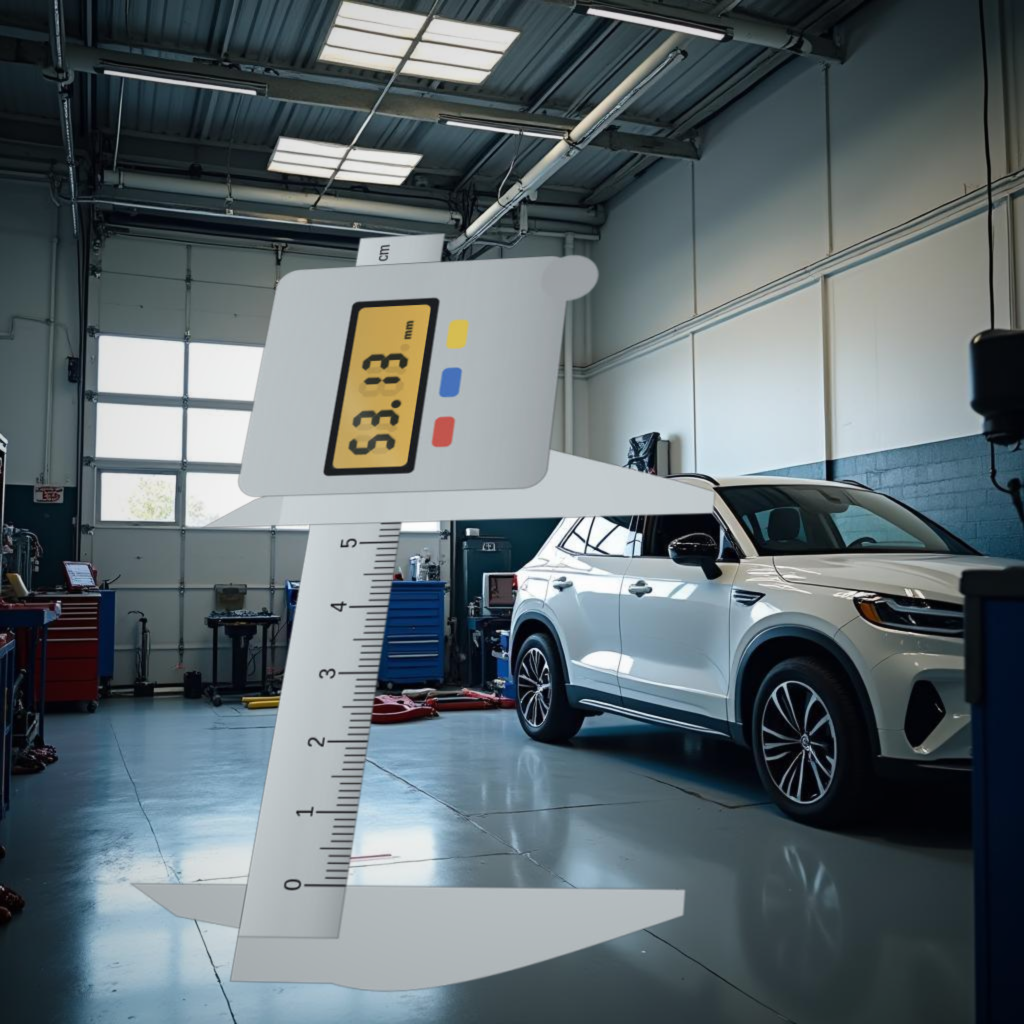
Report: 53.13 mm
